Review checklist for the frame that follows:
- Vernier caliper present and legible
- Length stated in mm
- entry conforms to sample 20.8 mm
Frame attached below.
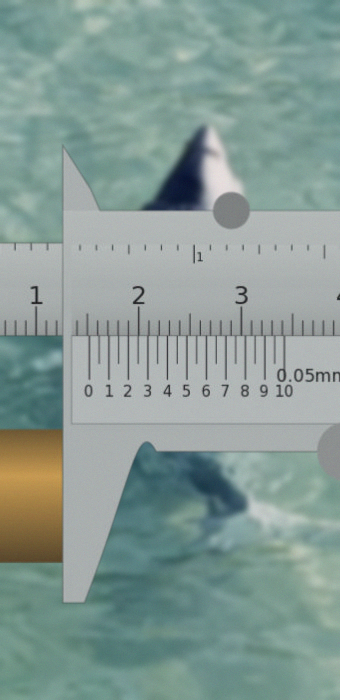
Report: 15.2 mm
